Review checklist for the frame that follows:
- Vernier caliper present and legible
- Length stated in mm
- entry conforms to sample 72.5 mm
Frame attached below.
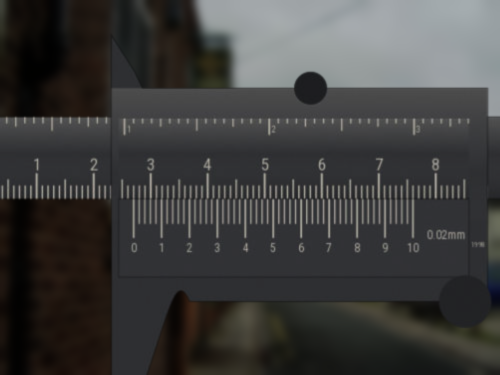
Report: 27.0 mm
